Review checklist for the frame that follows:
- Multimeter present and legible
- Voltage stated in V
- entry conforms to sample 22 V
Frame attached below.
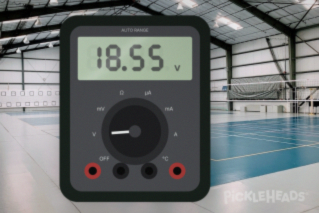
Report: 18.55 V
